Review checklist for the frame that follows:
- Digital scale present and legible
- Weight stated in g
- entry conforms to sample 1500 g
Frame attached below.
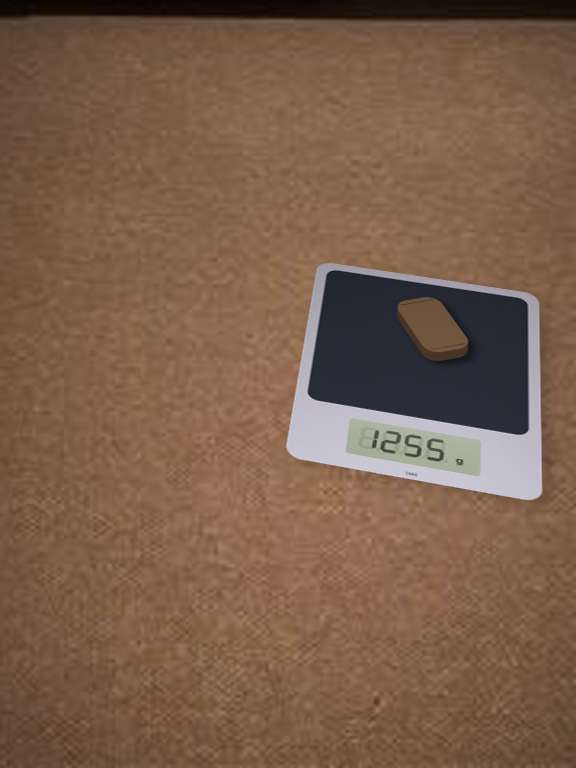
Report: 1255 g
